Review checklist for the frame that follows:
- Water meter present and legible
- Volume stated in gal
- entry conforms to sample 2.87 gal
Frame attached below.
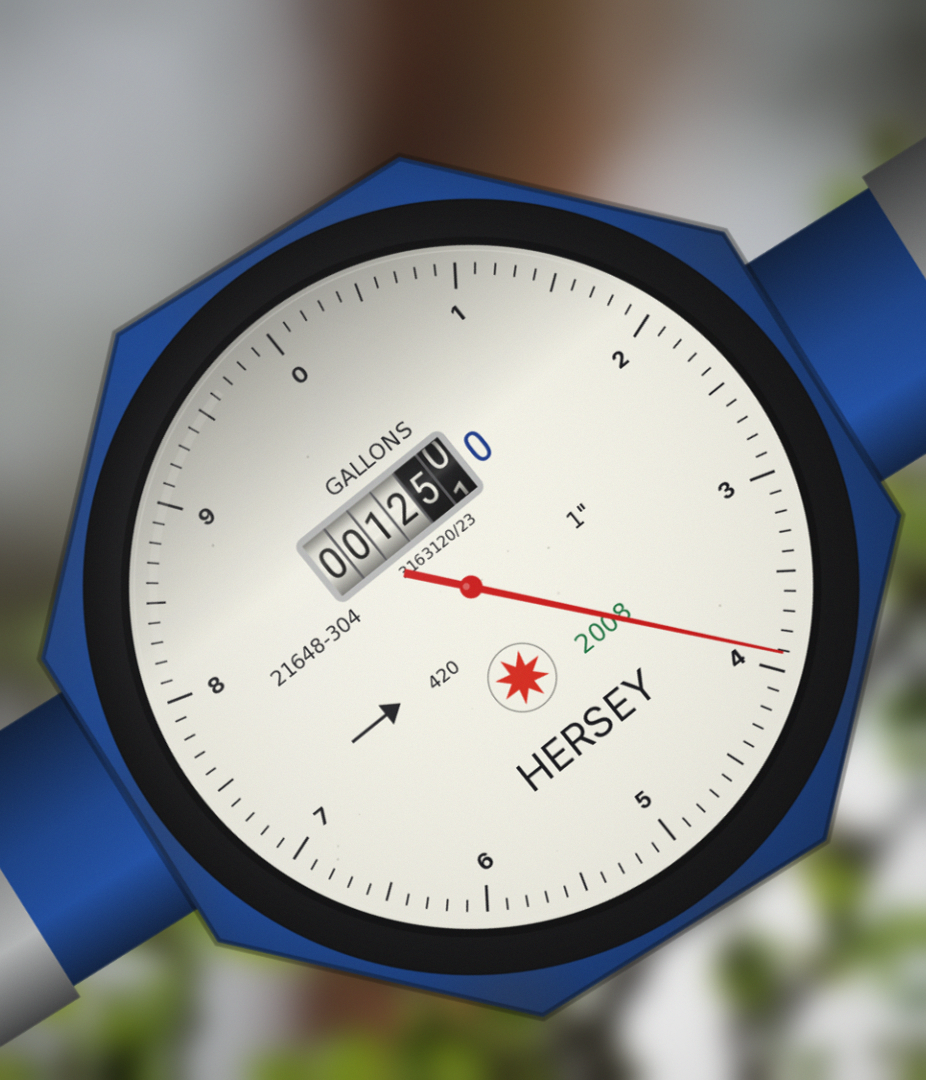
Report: 12503.9 gal
